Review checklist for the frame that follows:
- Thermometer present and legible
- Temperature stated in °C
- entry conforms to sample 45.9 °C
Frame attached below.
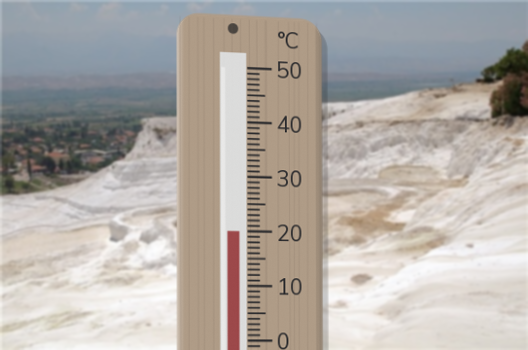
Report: 20 °C
